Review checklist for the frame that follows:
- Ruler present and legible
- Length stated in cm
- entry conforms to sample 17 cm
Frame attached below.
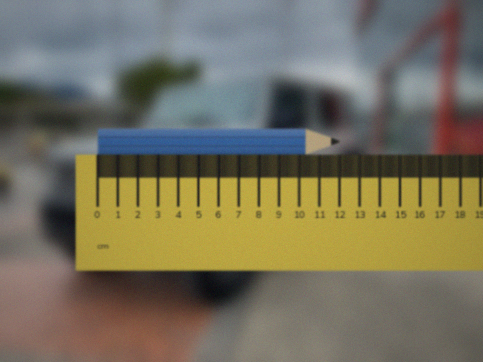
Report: 12 cm
